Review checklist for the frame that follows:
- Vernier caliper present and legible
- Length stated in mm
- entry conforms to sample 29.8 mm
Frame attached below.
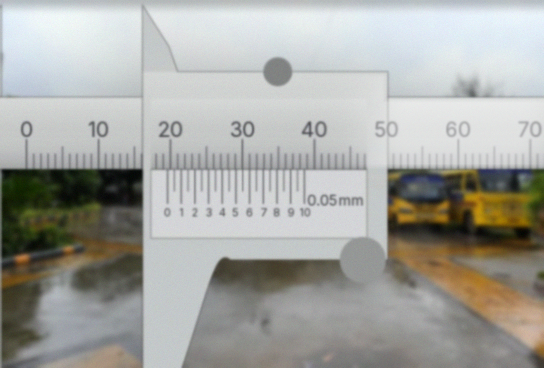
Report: 19.6 mm
